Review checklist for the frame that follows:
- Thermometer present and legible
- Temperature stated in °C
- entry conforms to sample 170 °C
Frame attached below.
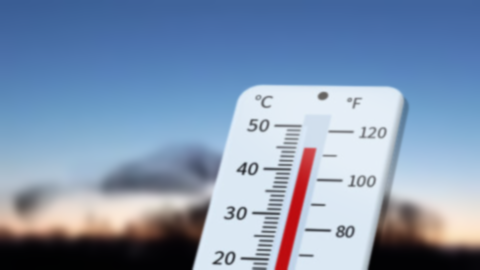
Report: 45 °C
